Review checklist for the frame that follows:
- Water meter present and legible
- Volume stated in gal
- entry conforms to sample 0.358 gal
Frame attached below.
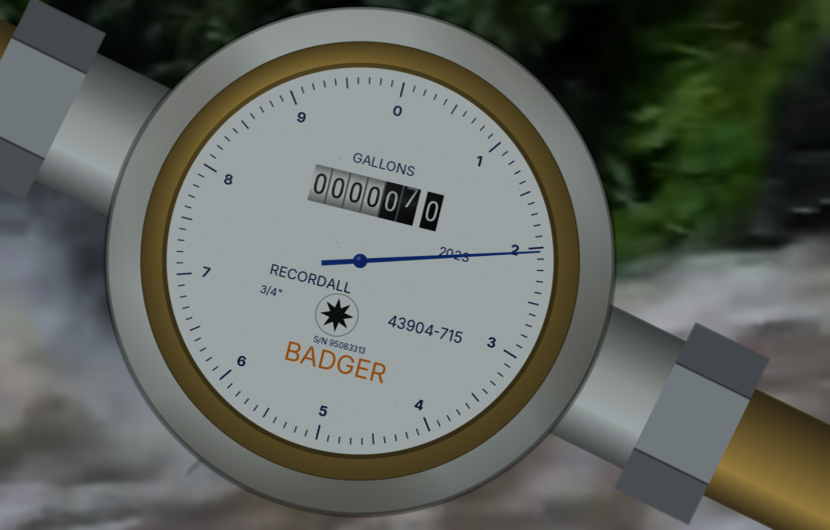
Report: 72.0 gal
